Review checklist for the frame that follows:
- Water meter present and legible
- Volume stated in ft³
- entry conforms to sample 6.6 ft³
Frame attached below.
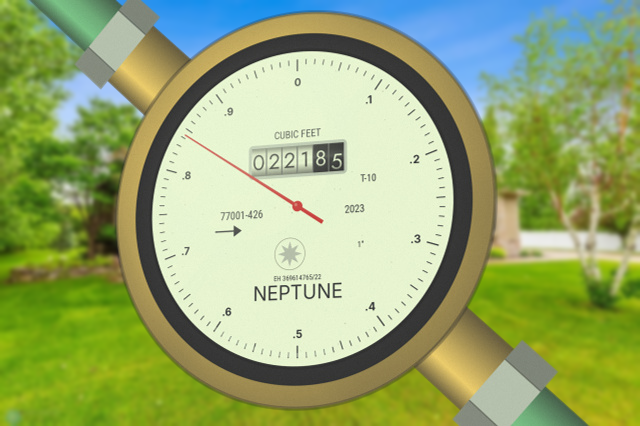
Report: 22184.84 ft³
